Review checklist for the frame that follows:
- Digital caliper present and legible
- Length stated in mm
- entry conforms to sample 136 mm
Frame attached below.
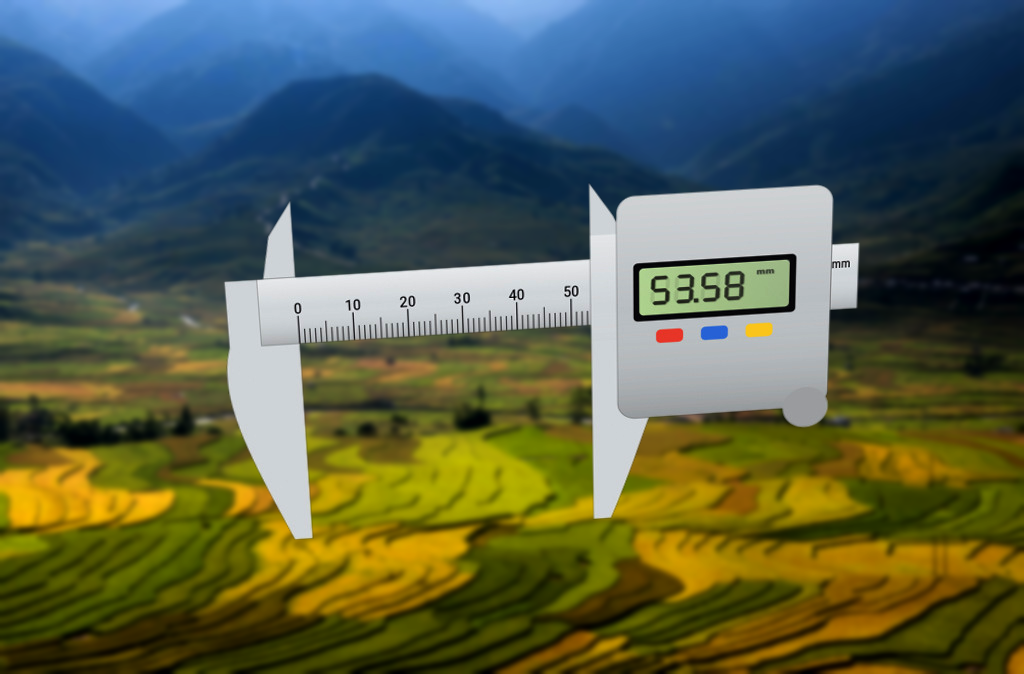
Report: 53.58 mm
